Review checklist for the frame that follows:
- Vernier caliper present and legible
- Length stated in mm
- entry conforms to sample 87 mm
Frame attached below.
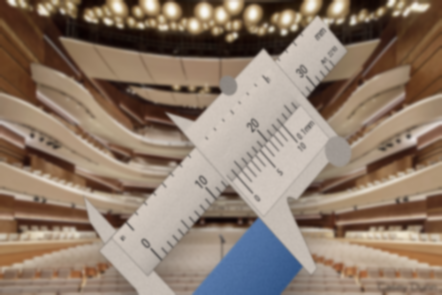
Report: 14.0 mm
